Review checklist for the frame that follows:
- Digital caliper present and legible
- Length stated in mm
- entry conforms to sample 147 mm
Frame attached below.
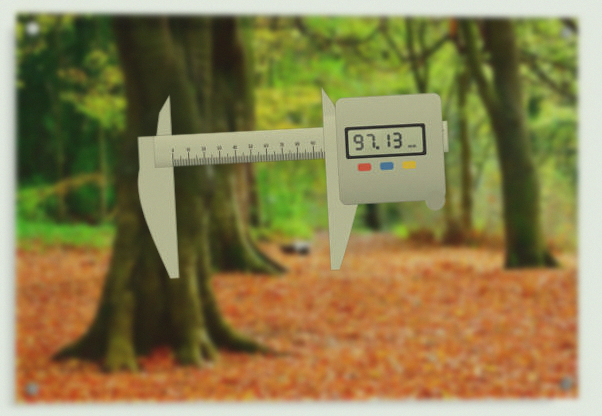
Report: 97.13 mm
